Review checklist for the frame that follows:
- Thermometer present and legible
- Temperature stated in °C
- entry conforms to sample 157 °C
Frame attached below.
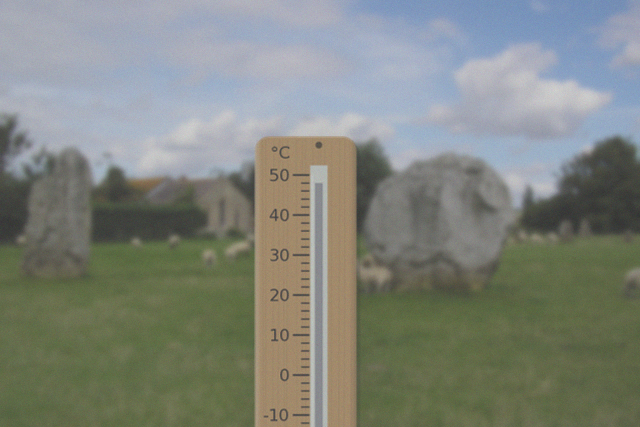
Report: 48 °C
